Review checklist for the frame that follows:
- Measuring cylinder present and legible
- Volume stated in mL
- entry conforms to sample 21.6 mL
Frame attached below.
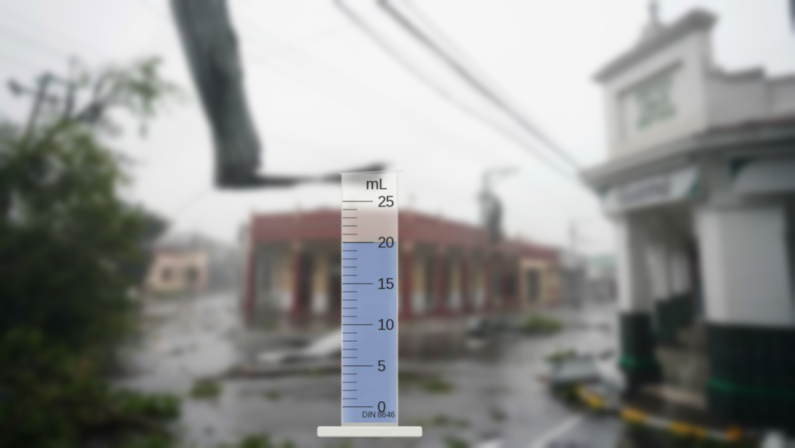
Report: 20 mL
